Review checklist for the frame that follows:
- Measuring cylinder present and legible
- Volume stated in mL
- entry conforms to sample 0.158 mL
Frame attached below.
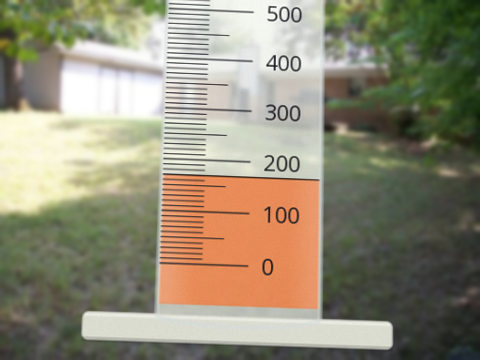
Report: 170 mL
